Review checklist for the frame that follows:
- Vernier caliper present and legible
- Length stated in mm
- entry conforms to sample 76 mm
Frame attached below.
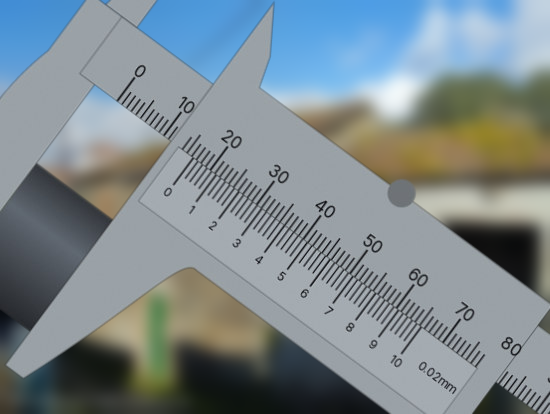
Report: 16.4 mm
